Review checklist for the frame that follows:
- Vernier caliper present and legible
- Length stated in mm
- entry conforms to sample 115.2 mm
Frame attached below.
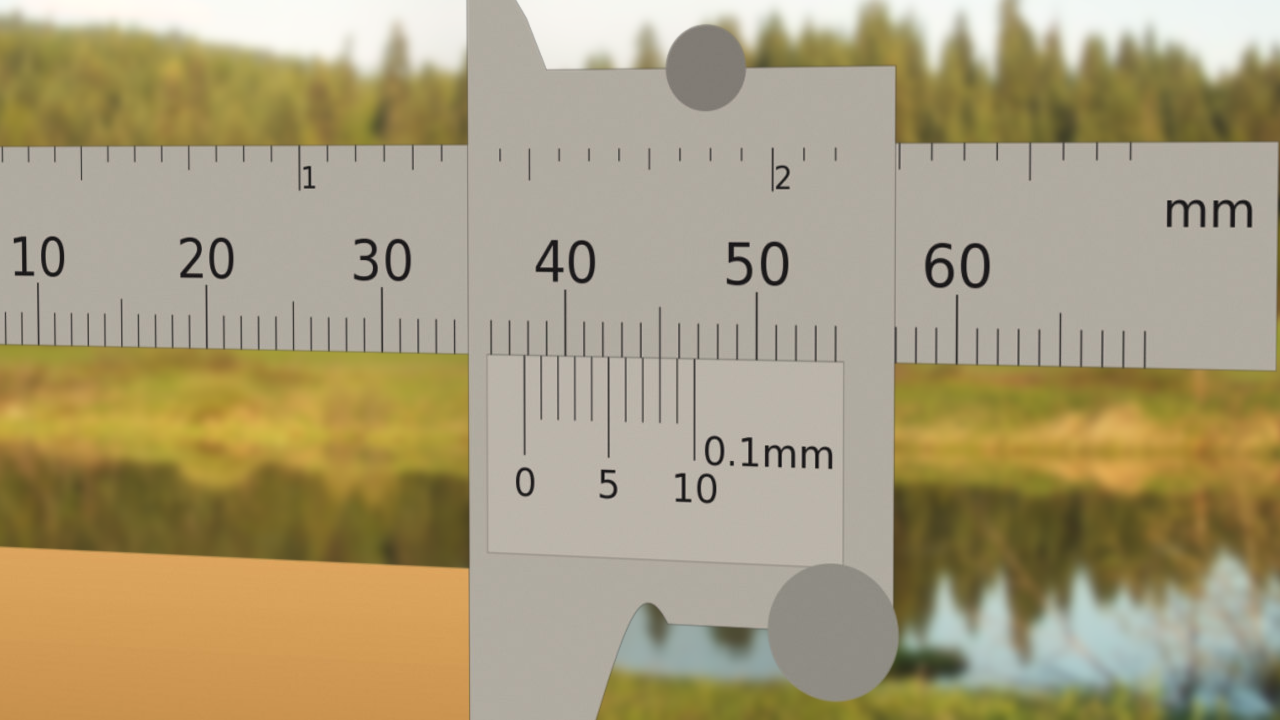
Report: 37.8 mm
